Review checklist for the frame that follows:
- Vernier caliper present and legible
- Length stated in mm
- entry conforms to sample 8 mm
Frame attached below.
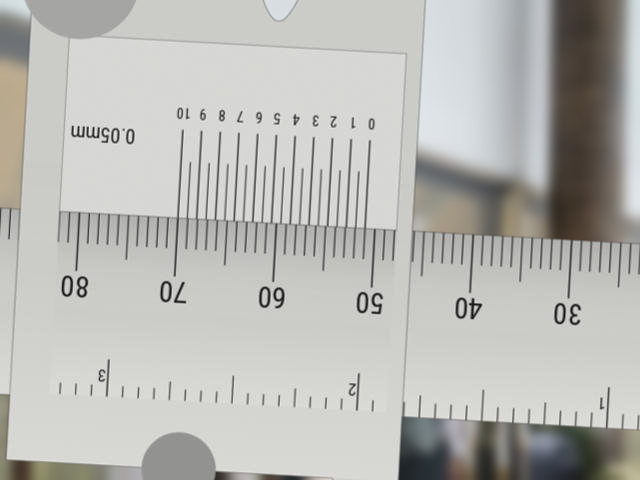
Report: 51.0 mm
